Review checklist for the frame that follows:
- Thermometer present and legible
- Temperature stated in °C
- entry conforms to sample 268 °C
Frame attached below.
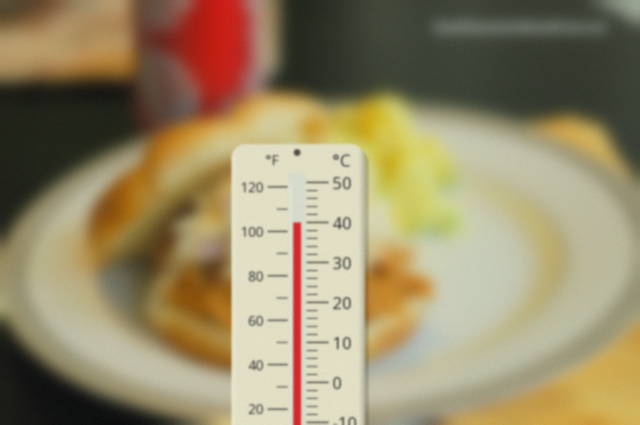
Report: 40 °C
